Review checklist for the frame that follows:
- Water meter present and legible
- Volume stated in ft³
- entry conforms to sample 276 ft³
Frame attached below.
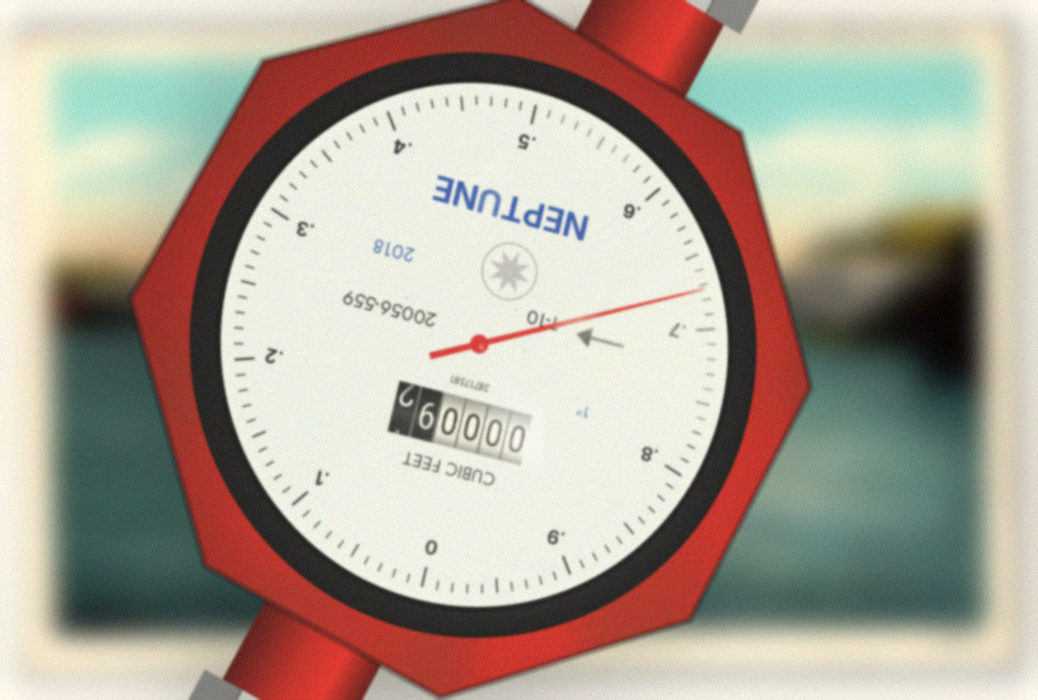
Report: 91.67 ft³
